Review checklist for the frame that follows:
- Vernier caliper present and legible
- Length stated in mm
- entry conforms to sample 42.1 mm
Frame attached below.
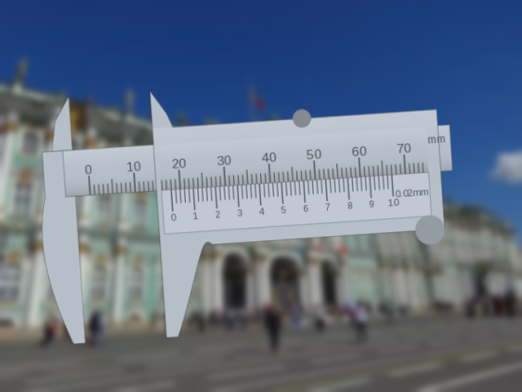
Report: 18.0 mm
